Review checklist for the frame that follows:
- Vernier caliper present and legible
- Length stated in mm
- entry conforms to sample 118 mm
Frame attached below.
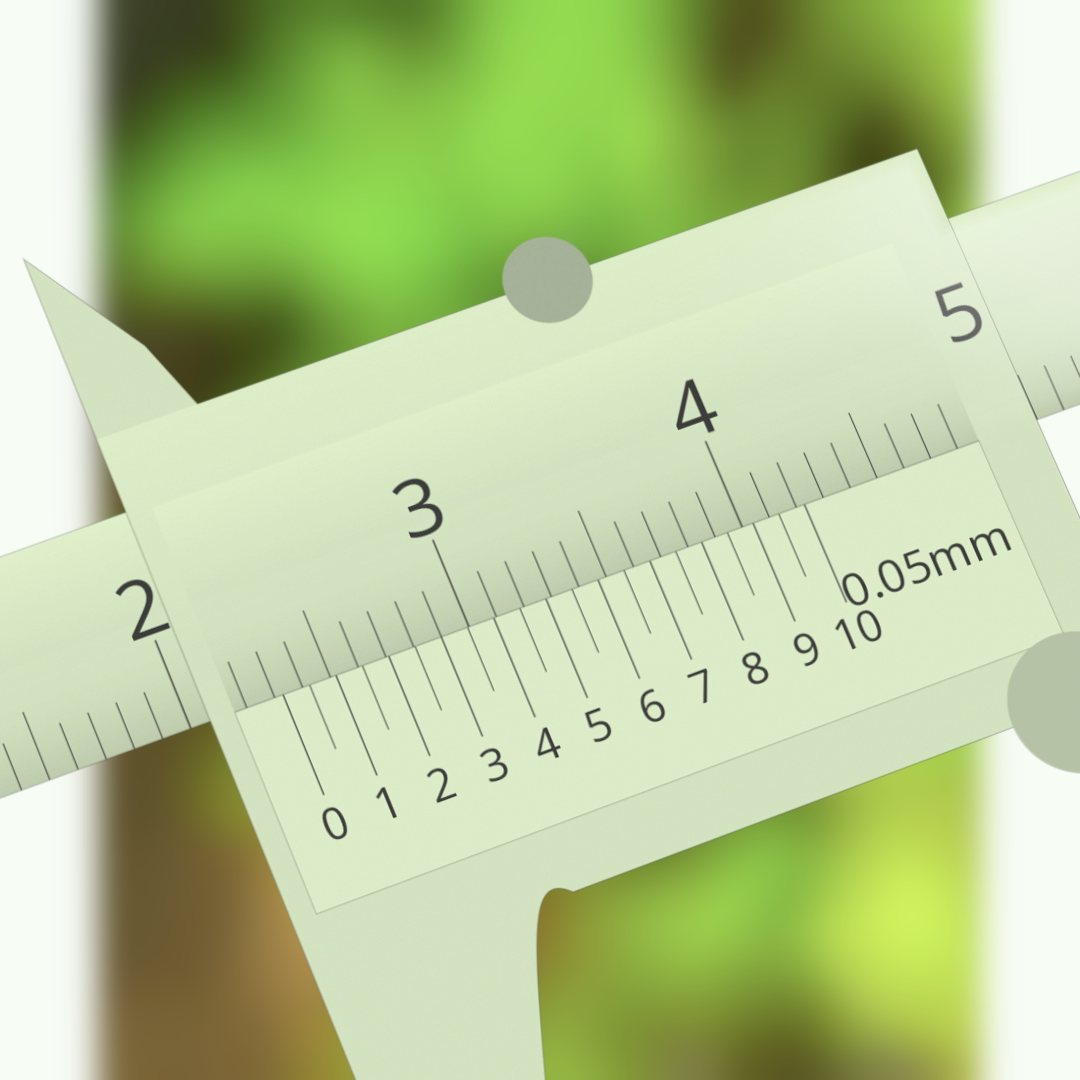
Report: 23.30 mm
